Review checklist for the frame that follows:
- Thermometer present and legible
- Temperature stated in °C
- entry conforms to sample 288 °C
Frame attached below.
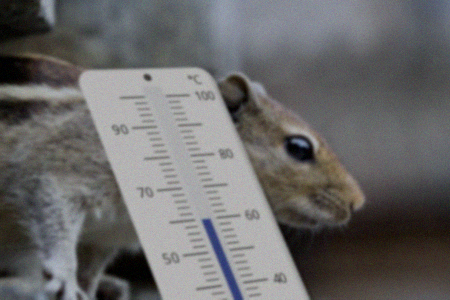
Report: 60 °C
